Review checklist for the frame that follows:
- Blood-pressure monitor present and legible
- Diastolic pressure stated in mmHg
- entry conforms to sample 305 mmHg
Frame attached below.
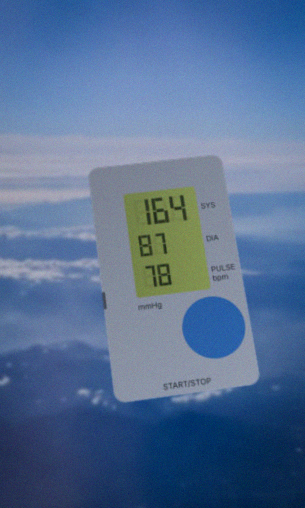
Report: 87 mmHg
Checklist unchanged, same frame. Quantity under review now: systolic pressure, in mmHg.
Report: 164 mmHg
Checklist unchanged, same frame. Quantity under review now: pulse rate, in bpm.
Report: 78 bpm
